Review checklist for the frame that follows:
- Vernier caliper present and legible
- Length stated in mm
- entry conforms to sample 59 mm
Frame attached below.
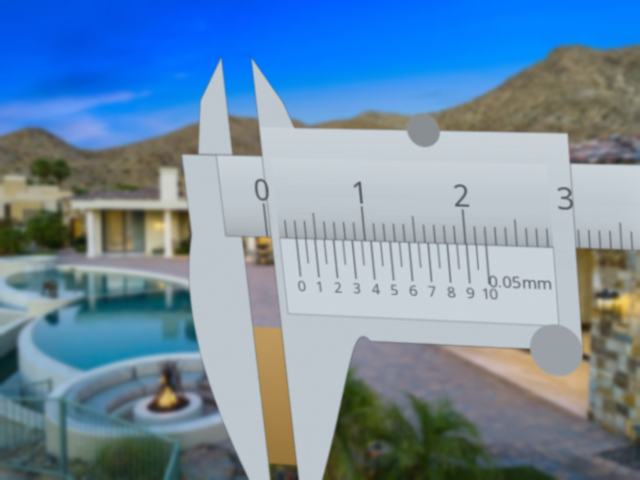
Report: 3.0 mm
